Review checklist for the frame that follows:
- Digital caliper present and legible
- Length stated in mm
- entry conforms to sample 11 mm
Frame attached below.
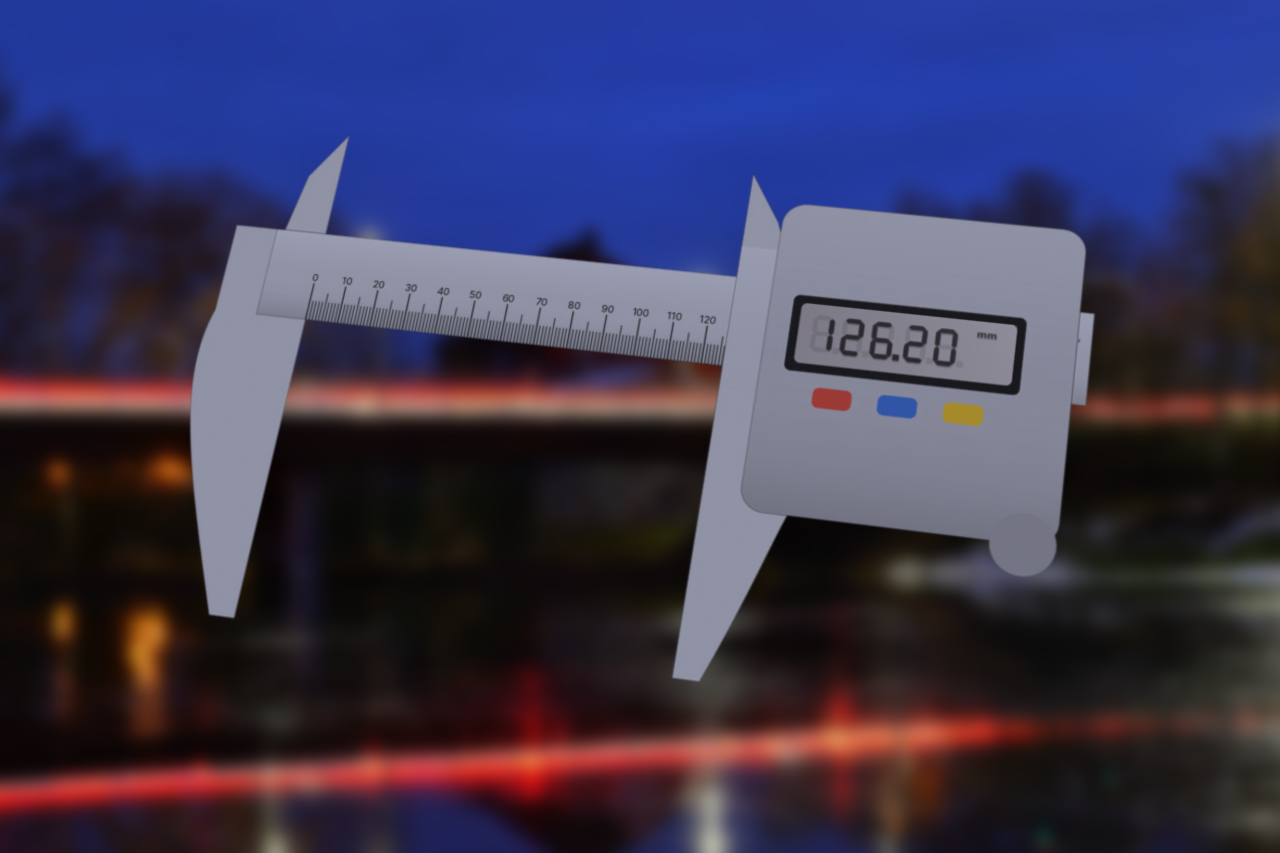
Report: 126.20 mm
